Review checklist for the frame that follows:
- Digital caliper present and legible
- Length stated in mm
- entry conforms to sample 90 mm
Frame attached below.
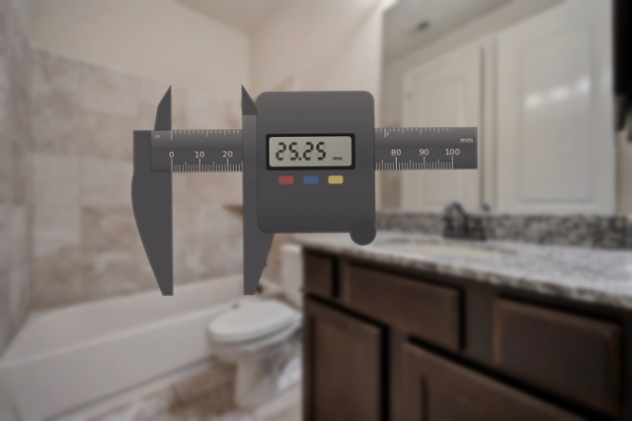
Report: 25.25 mm
